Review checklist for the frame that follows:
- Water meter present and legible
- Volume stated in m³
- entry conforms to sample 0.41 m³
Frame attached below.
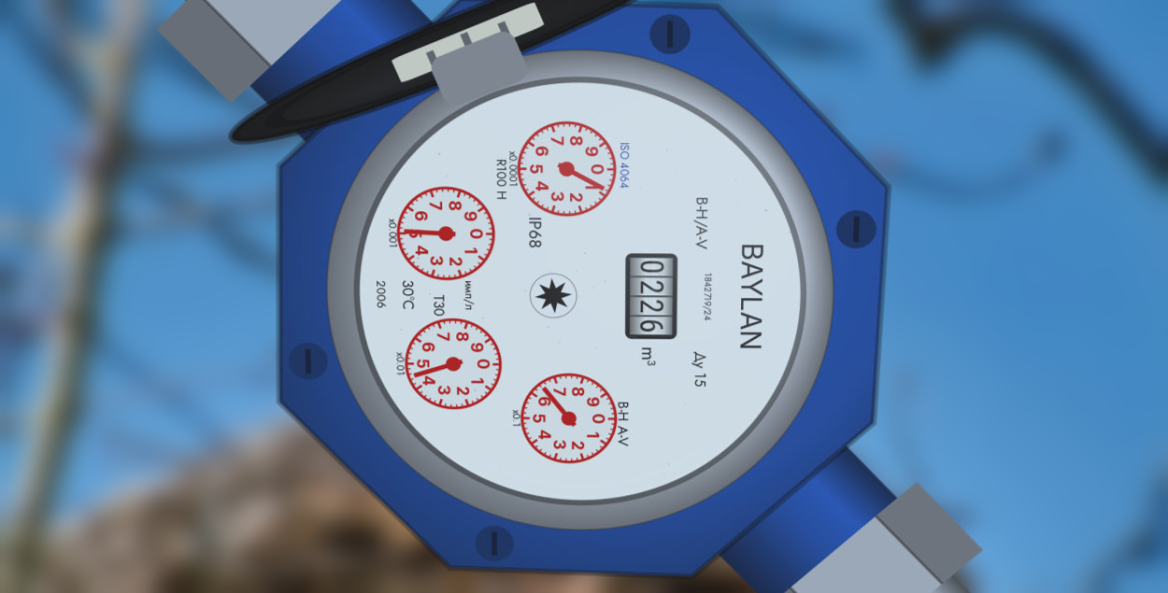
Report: 226.6450 m³
